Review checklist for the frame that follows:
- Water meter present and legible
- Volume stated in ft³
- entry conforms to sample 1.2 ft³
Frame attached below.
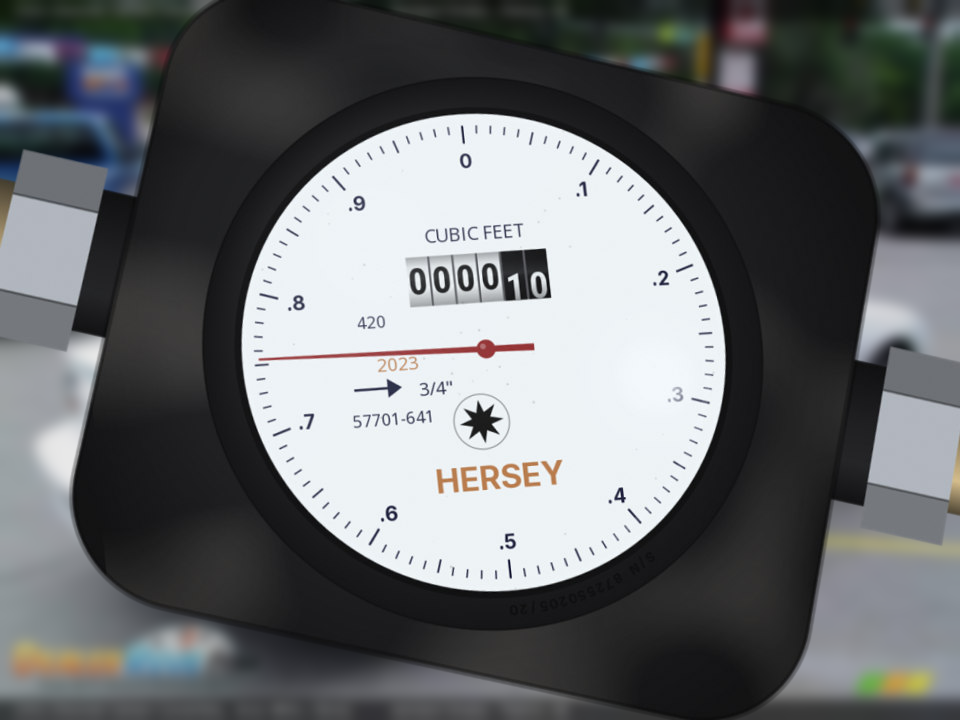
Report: 9.75 ft³
